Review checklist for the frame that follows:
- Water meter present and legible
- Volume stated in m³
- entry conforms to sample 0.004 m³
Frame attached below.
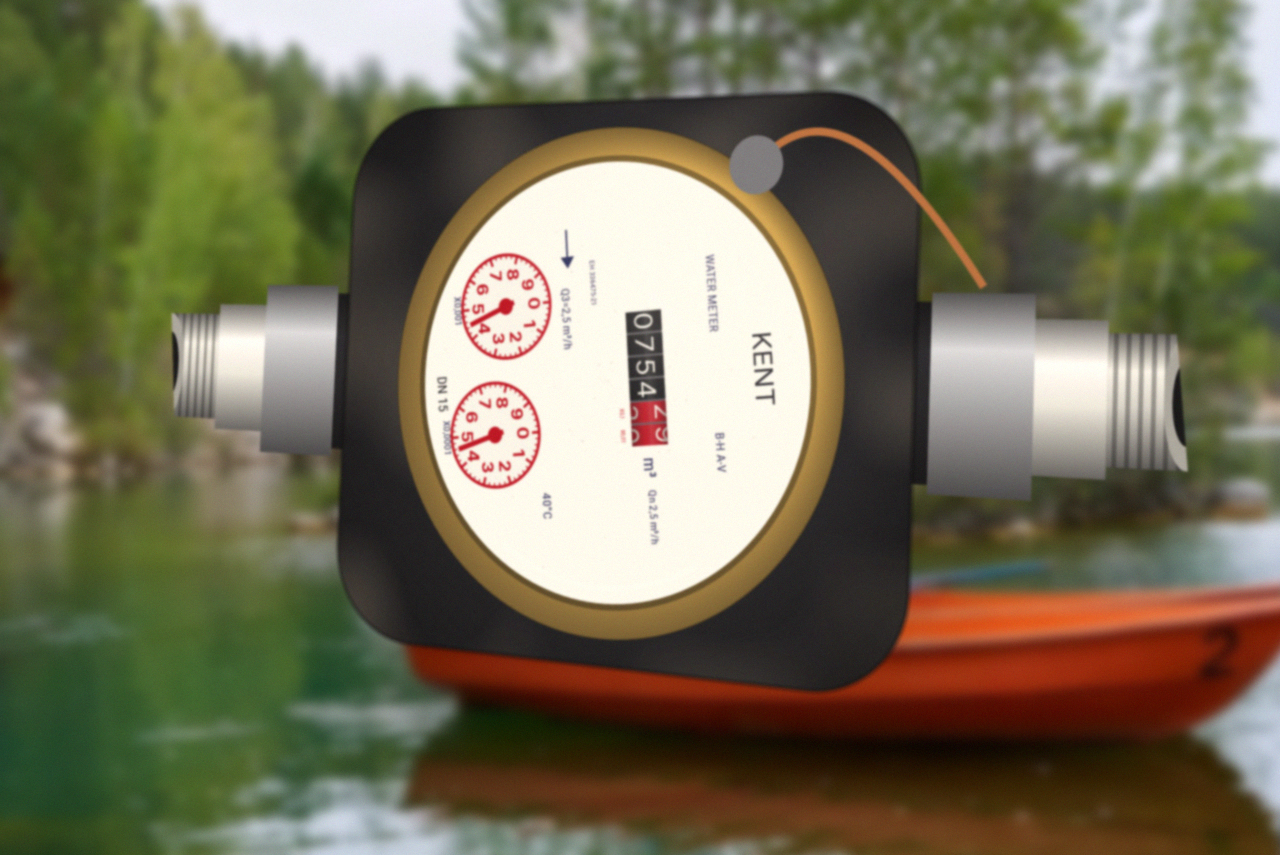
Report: 754.2944 m³
